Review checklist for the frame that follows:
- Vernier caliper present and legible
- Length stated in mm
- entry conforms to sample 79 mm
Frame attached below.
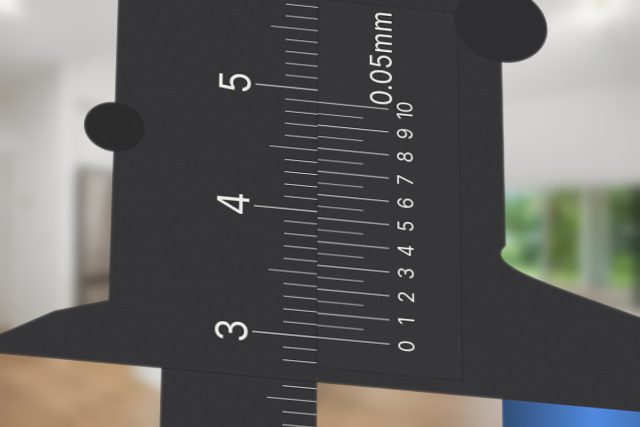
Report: 30.0 mm
